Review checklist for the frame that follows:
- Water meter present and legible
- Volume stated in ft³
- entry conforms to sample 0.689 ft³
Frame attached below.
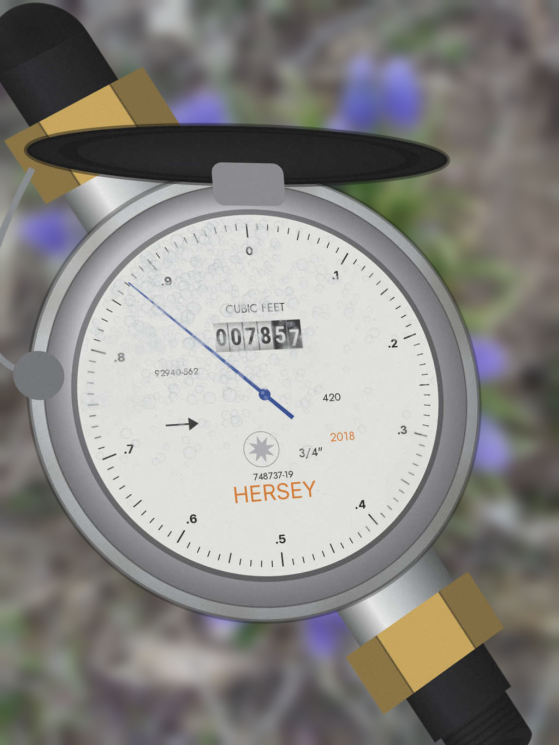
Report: 7856.87 ft³
